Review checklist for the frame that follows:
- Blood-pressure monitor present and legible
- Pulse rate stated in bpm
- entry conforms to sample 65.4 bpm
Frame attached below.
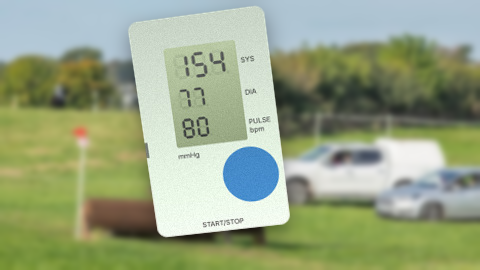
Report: 80 bpm
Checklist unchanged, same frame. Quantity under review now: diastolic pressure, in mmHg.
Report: 77 mmHg
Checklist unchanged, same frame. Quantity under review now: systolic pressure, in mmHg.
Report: 154 mmHg
